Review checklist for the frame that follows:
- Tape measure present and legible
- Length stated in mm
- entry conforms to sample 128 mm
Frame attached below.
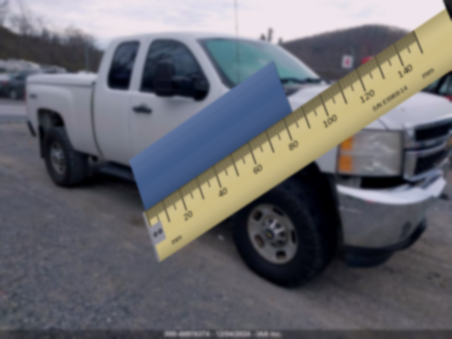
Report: 85 mm
